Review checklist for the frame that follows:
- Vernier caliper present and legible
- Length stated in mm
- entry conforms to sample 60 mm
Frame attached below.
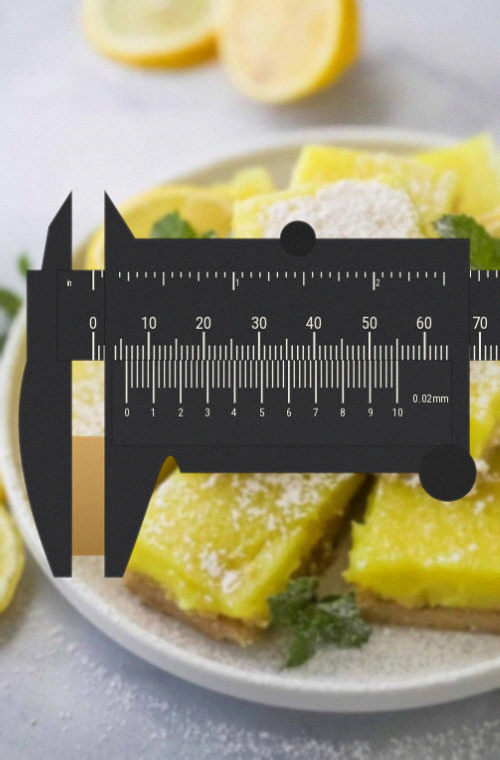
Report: 6.0 mm
